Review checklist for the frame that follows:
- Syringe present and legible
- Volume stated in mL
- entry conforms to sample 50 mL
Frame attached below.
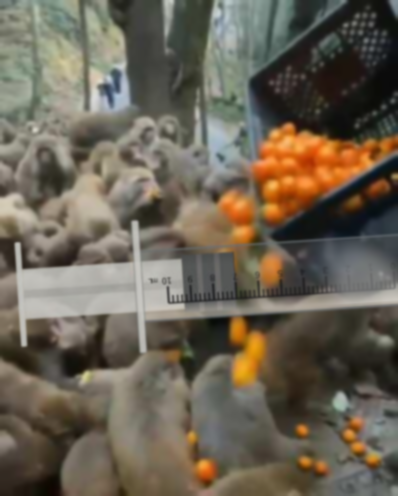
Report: 7 mL
